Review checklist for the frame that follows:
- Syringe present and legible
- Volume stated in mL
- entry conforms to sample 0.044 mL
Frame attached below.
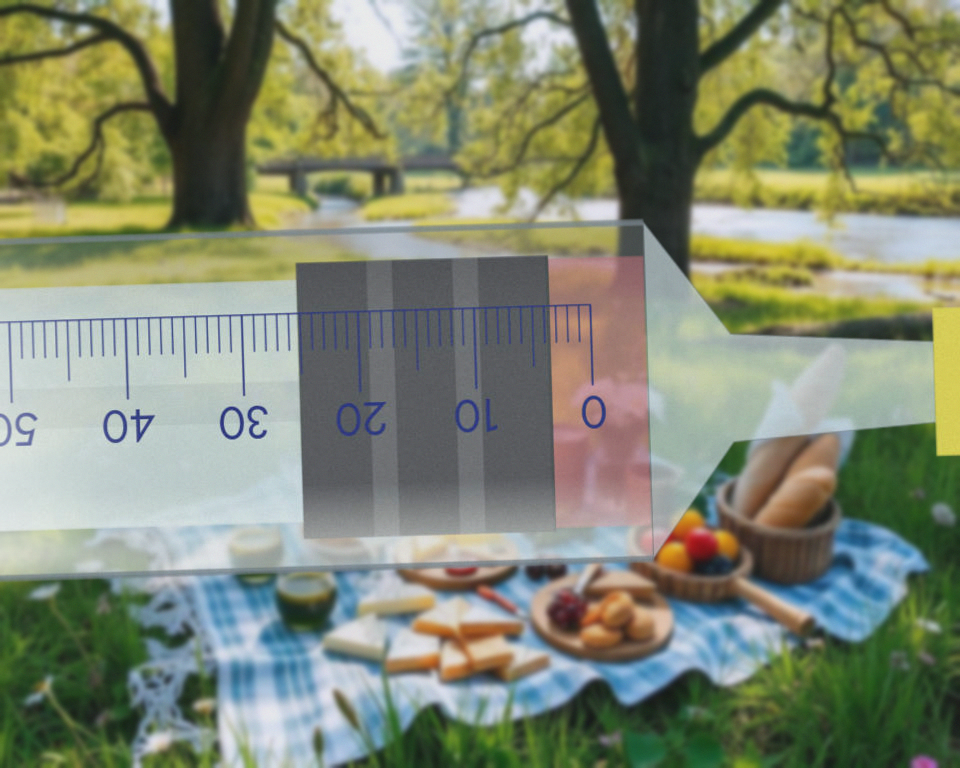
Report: 3.5 mL
